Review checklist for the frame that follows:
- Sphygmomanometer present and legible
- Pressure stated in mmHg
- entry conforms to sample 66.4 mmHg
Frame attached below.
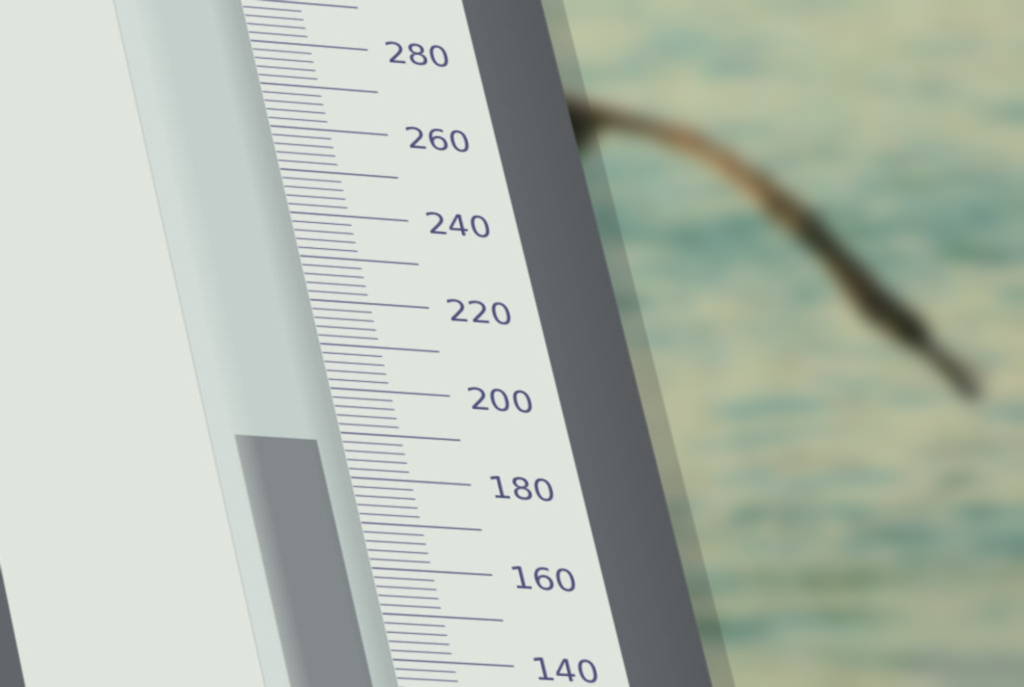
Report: 188 mmHg
